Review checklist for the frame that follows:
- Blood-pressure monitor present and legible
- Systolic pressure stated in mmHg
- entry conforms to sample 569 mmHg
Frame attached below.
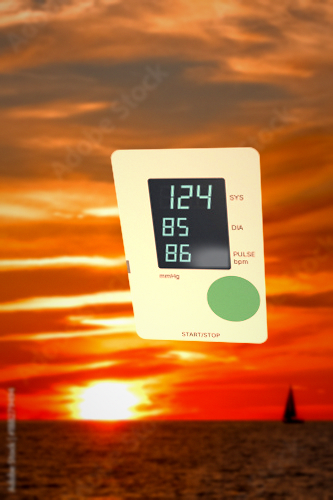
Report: 124 mmHg
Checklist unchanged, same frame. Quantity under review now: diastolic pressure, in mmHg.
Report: 85 mmHg
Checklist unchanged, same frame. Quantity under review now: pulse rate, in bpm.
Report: 86 bpm
